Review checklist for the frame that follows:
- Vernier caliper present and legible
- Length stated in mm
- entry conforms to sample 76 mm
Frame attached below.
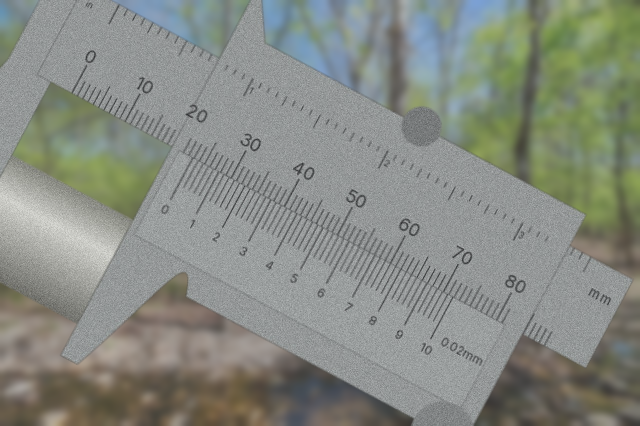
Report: 22.8 mm
